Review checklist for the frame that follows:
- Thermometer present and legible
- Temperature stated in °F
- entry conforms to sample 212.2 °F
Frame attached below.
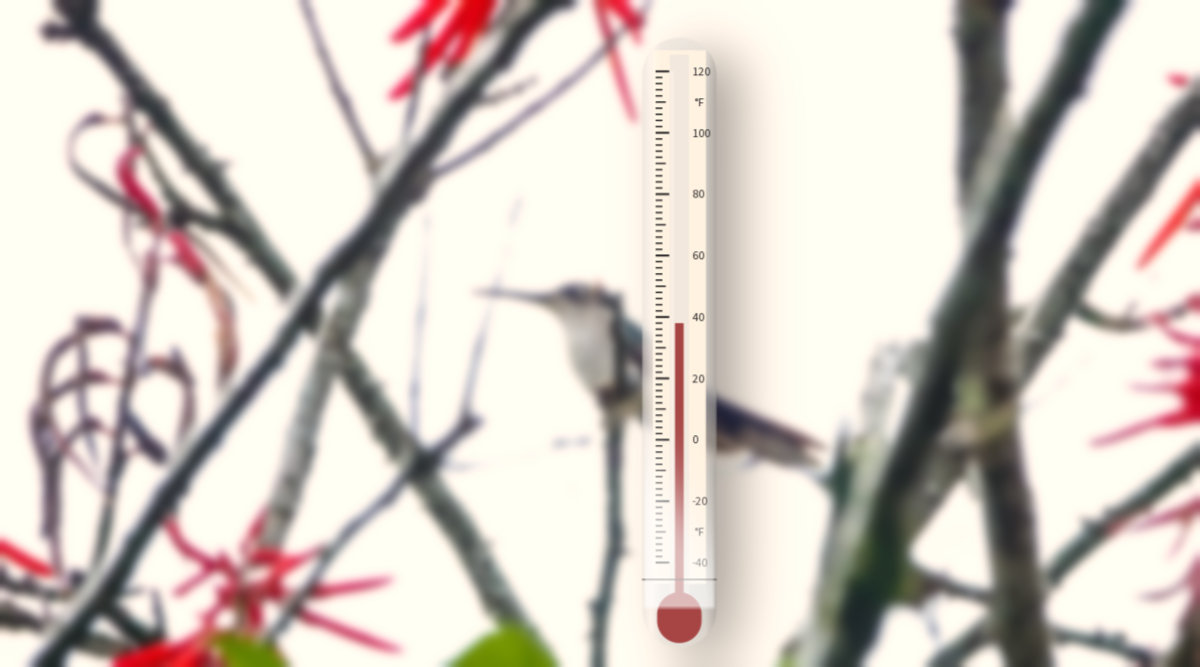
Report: 38 °F
